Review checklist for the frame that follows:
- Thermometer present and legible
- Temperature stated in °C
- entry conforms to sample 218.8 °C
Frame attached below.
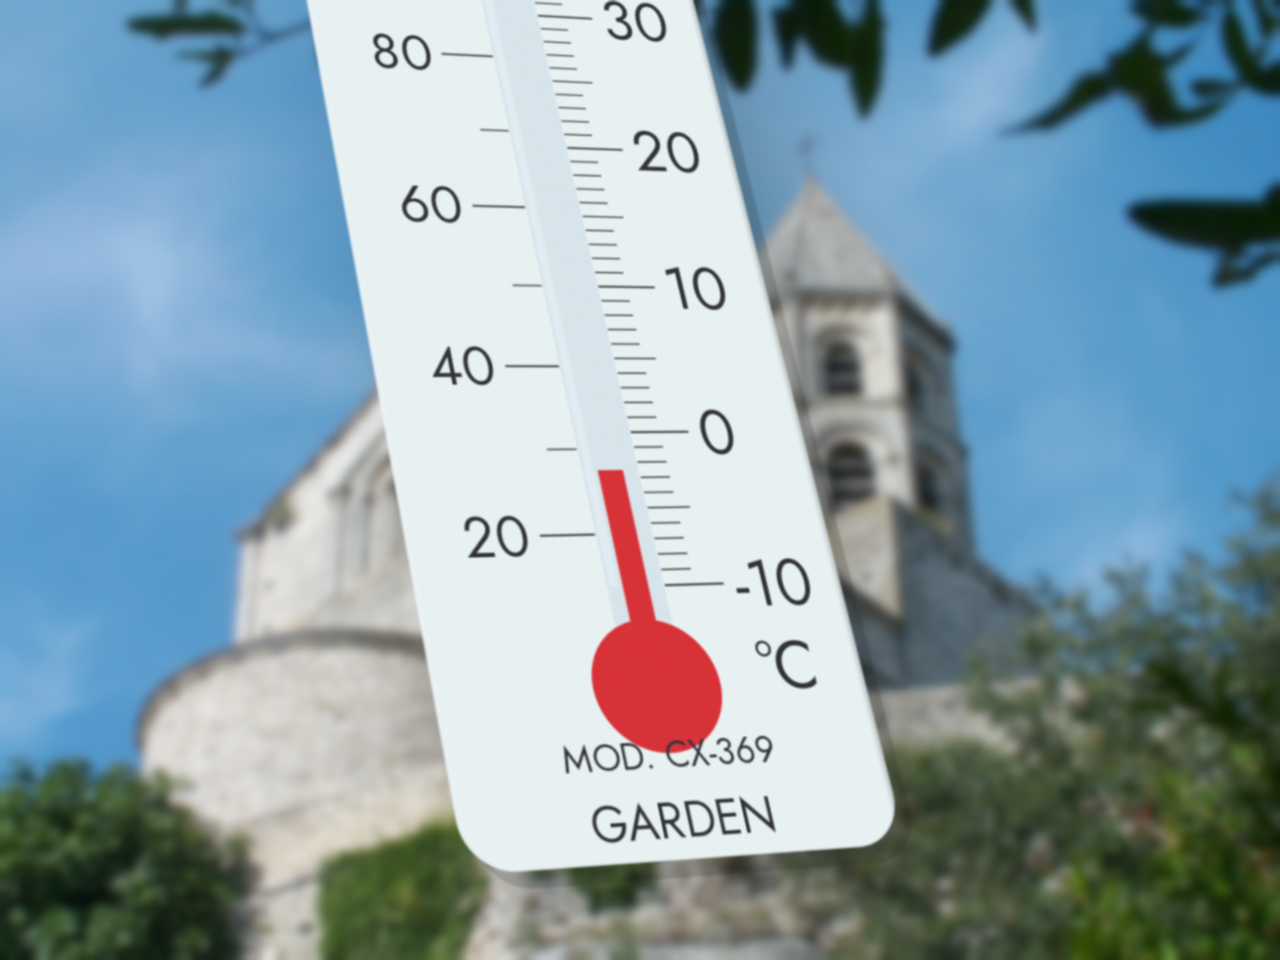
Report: -2.5 °C
